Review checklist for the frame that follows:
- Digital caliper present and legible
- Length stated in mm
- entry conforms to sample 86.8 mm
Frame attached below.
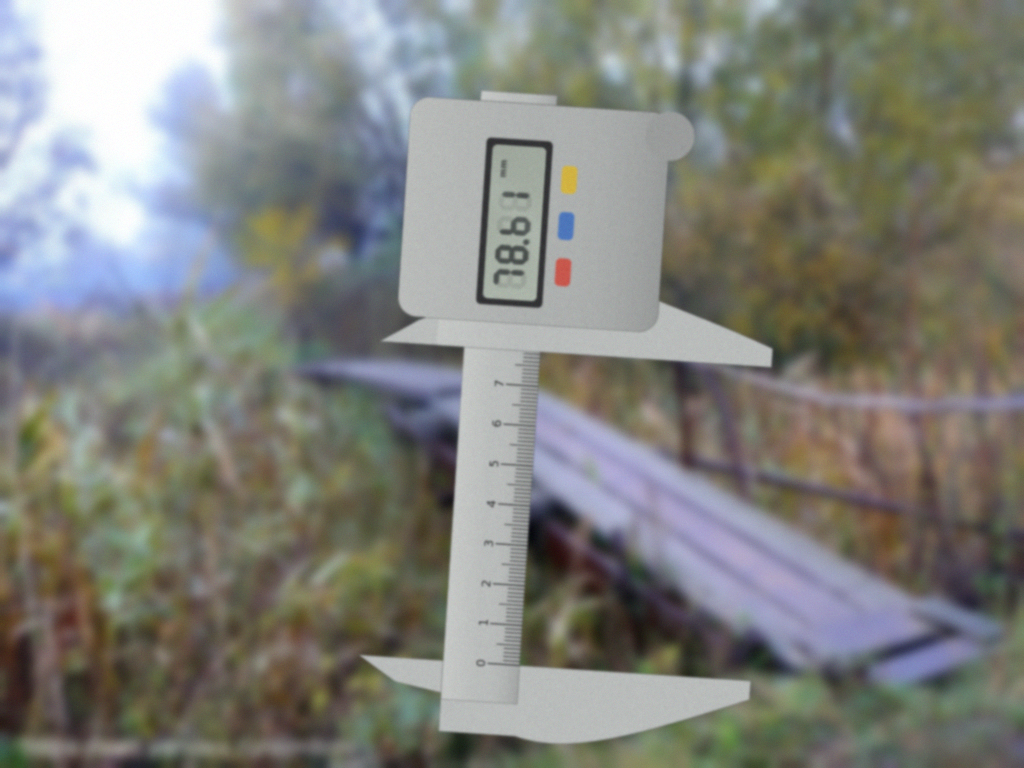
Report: 78.61 mm
